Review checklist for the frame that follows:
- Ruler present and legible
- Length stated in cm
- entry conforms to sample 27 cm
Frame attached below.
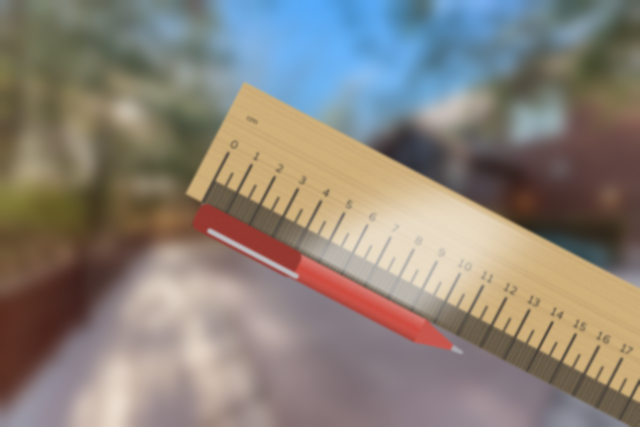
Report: 11.5 cm
